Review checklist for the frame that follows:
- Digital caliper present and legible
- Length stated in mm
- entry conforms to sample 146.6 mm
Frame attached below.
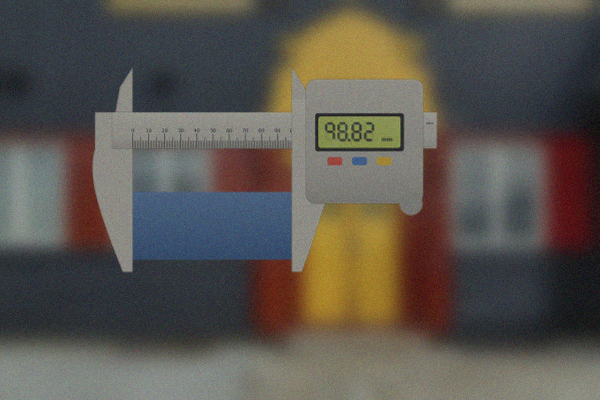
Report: 98.82 mm
